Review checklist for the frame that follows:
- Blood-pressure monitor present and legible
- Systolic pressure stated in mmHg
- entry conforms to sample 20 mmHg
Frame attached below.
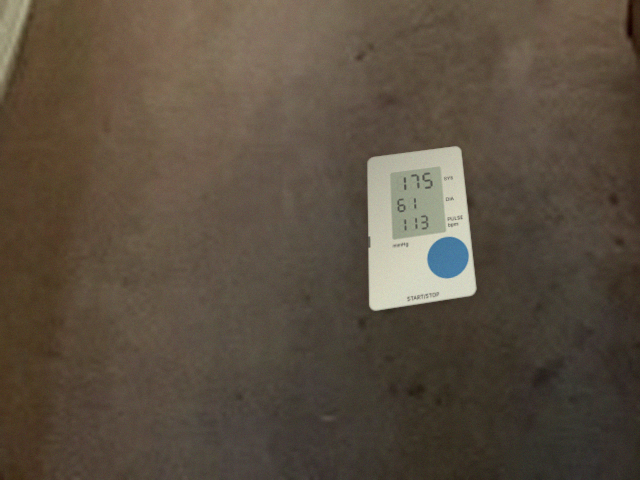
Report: 175 mmHg
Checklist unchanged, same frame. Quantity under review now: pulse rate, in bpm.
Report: 113 bpm
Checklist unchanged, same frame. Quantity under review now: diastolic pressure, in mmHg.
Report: 61 mmHg
